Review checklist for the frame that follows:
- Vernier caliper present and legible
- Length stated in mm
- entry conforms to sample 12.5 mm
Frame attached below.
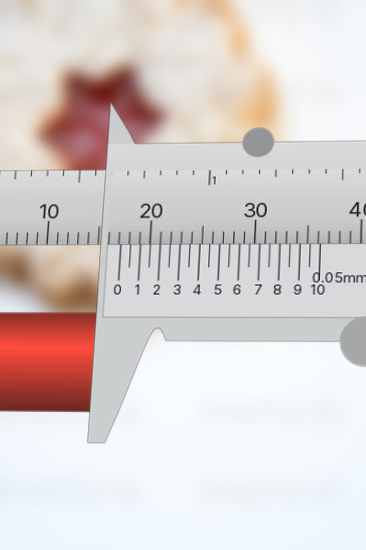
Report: 17.2 mm
